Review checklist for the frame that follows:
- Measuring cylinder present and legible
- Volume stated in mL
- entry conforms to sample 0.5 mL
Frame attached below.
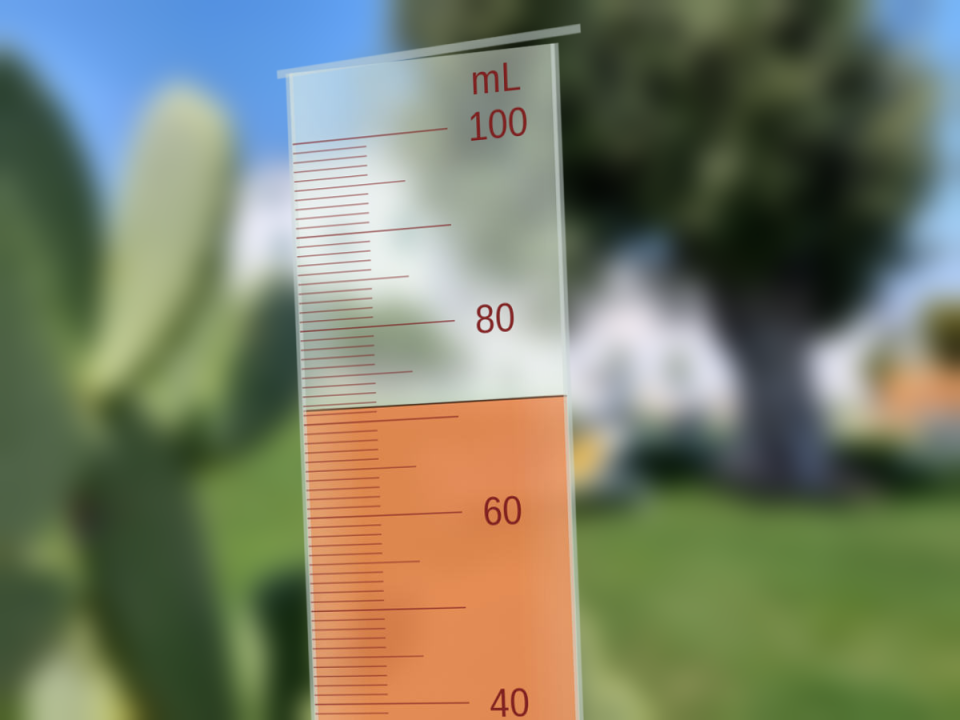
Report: 71.5 mL
